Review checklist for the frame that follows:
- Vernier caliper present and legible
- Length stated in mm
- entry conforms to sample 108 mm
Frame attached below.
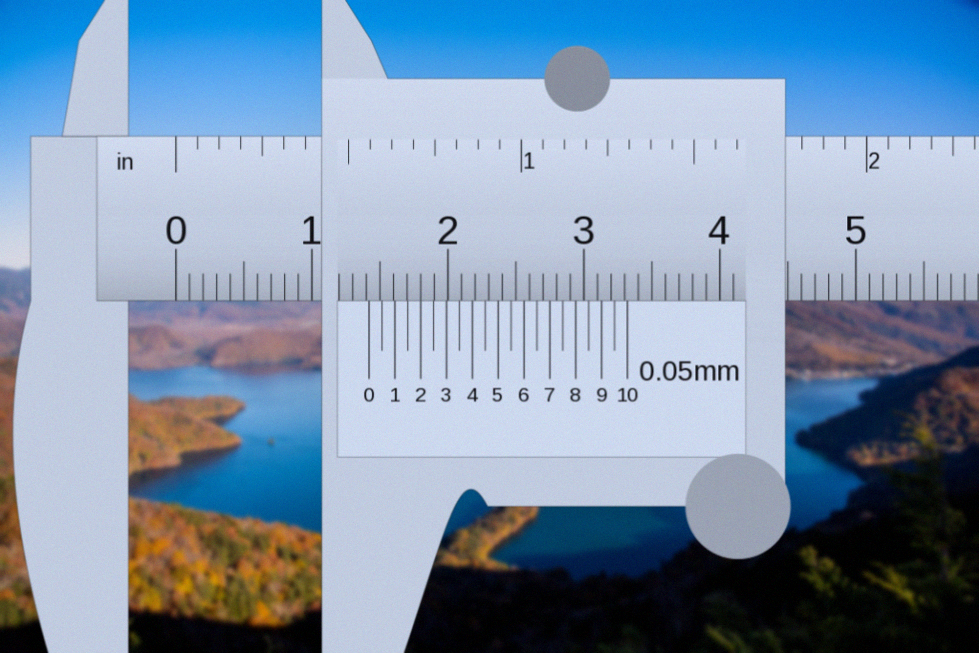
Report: 14.2 mm
